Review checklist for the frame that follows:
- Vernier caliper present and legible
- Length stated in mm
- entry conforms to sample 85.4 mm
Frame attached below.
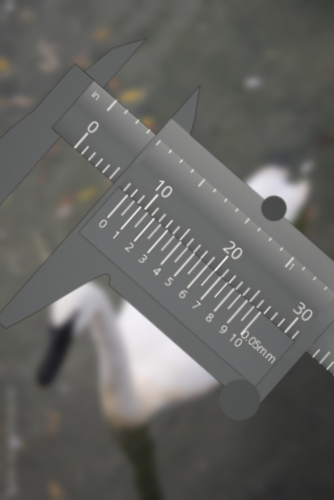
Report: 7.6 mm
